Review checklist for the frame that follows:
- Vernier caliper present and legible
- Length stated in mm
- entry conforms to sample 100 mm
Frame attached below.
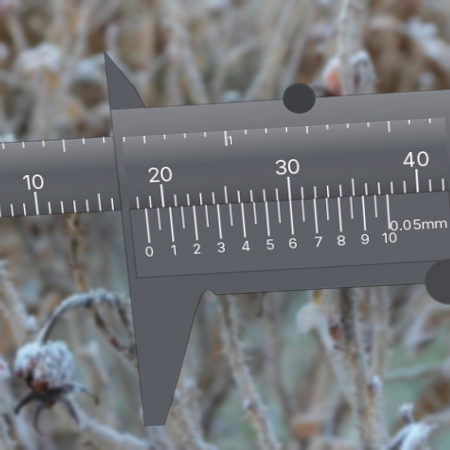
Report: 18.6 mm
